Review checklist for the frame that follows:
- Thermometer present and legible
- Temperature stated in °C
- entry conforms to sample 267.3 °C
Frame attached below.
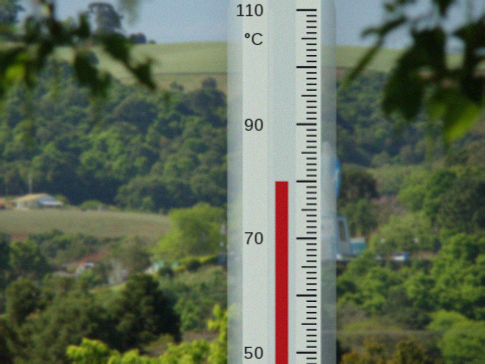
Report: 80 °C
